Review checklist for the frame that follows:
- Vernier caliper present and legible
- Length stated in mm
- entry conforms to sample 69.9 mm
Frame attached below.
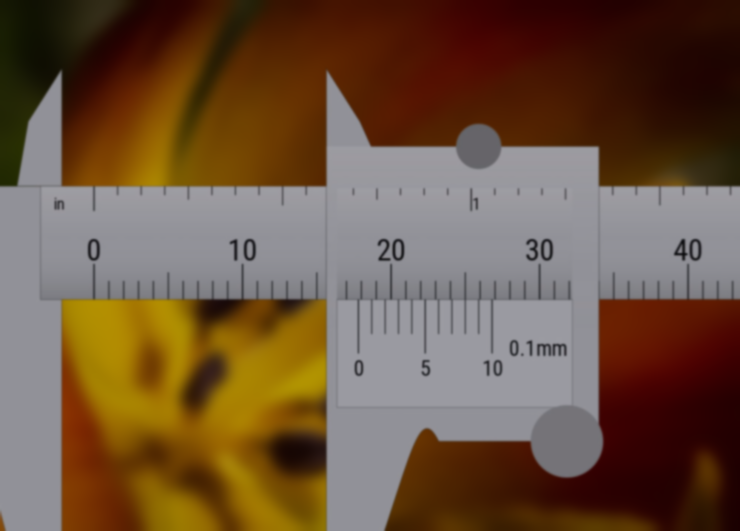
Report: 17.8 mm
